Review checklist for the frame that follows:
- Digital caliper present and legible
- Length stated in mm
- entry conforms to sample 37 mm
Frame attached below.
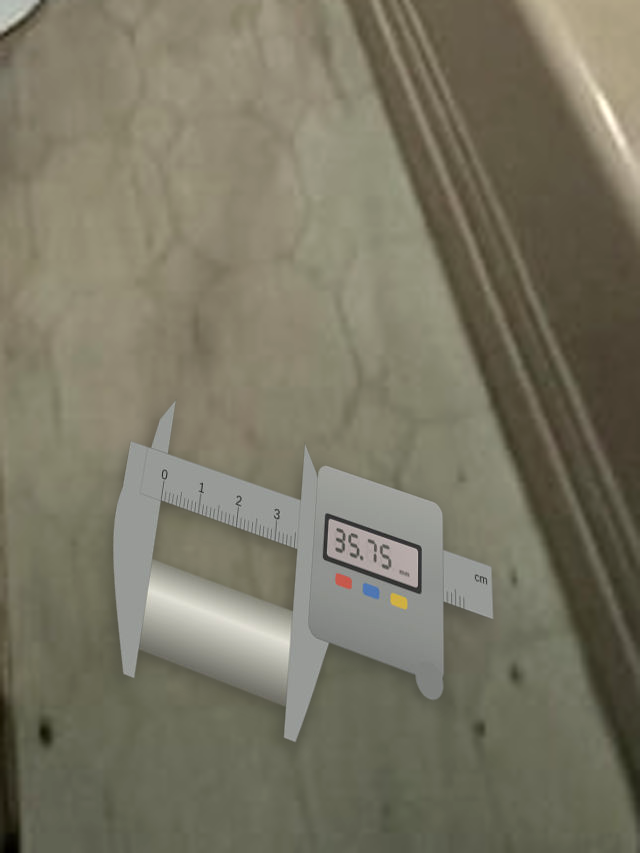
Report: 35.75 mm
